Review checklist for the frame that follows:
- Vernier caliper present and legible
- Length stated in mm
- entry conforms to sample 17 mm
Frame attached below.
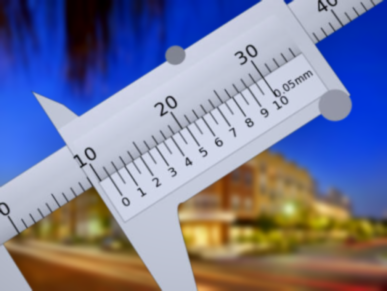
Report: 11.0 mm
